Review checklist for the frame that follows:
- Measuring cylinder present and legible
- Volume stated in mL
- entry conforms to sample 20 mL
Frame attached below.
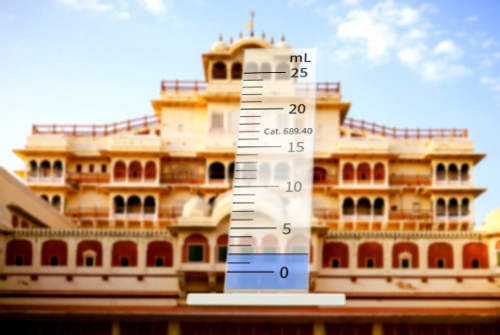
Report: 2 mL
